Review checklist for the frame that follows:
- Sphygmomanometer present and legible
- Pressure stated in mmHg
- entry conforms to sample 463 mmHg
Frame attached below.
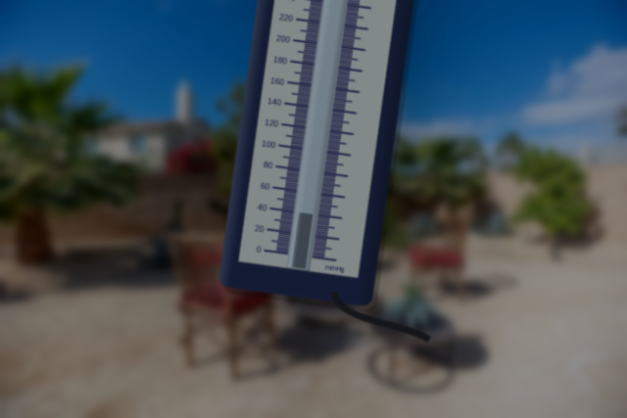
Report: 40 mmHg
